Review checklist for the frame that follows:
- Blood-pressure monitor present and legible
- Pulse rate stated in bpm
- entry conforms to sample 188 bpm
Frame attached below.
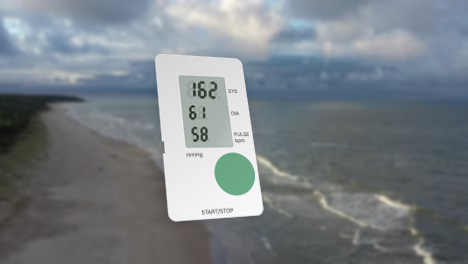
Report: 58 bpm
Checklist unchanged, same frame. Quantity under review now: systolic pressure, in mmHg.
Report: 162 mmHg
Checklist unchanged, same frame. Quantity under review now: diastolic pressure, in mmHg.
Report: 61 mmHg
